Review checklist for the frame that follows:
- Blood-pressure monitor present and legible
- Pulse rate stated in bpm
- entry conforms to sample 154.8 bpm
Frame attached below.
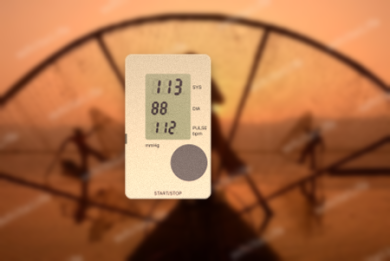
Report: 112 bpm
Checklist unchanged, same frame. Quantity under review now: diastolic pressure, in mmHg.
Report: 88 mmHg
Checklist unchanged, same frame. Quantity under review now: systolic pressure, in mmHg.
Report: 113 mmHg
